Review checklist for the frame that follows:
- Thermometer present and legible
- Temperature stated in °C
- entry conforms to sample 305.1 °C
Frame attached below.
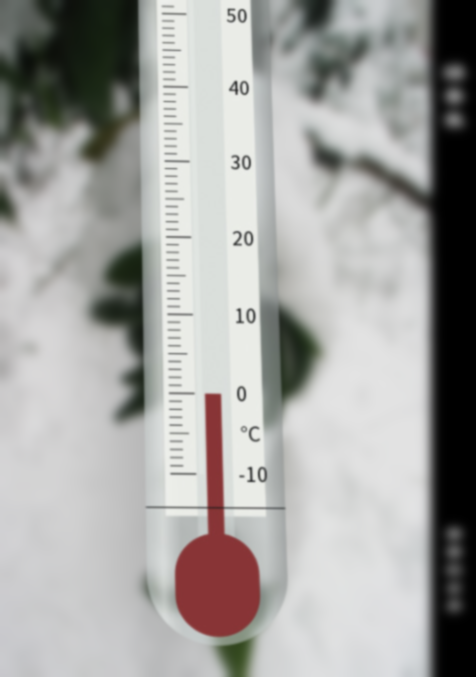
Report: 0 °C
